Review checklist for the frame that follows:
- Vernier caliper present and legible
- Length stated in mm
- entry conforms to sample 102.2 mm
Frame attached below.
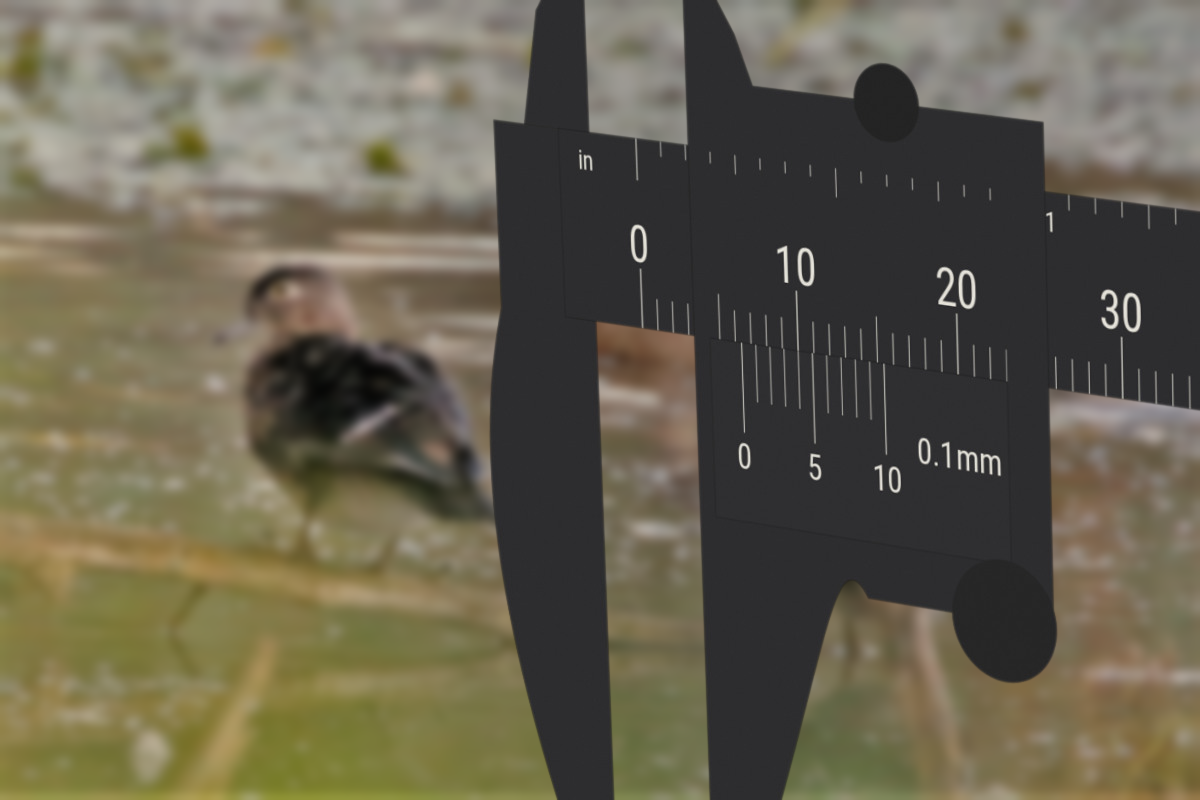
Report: 6.4 mm
